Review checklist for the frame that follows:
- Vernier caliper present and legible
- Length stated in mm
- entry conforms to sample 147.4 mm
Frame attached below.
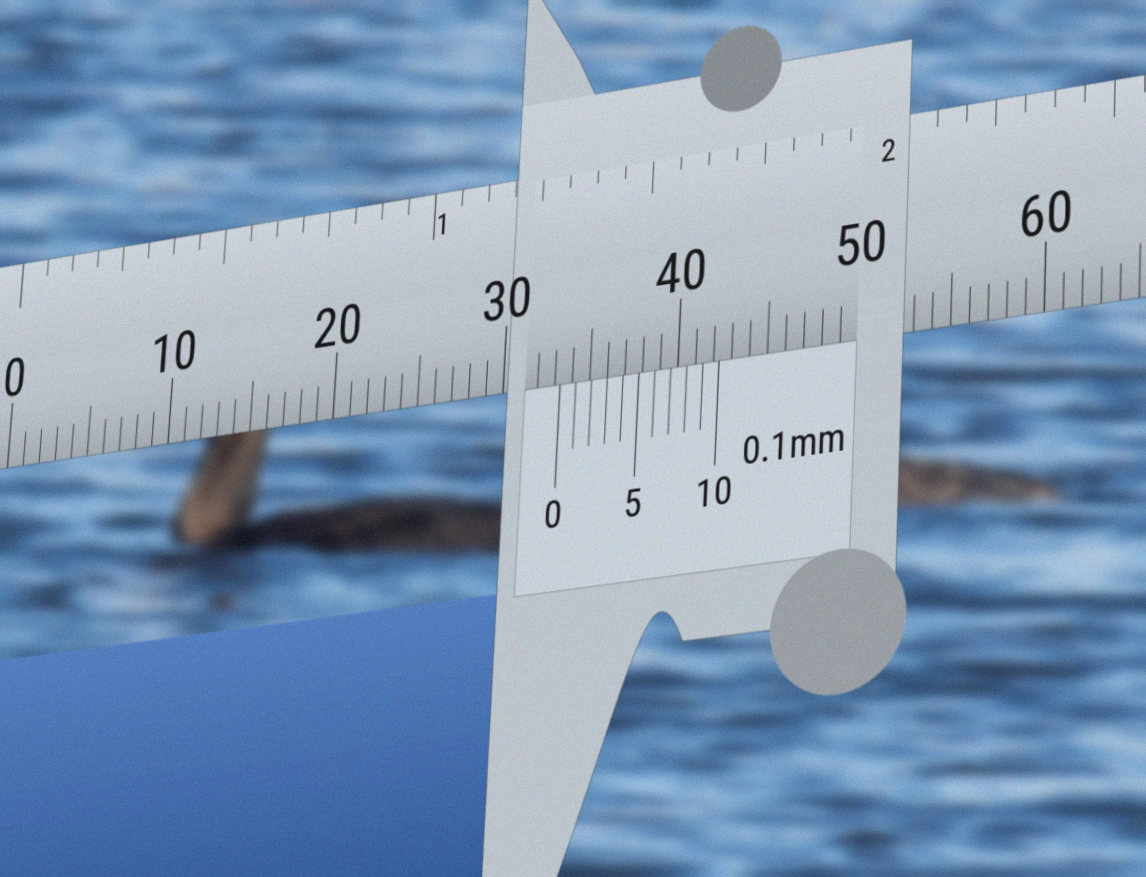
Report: 33.3 mm
